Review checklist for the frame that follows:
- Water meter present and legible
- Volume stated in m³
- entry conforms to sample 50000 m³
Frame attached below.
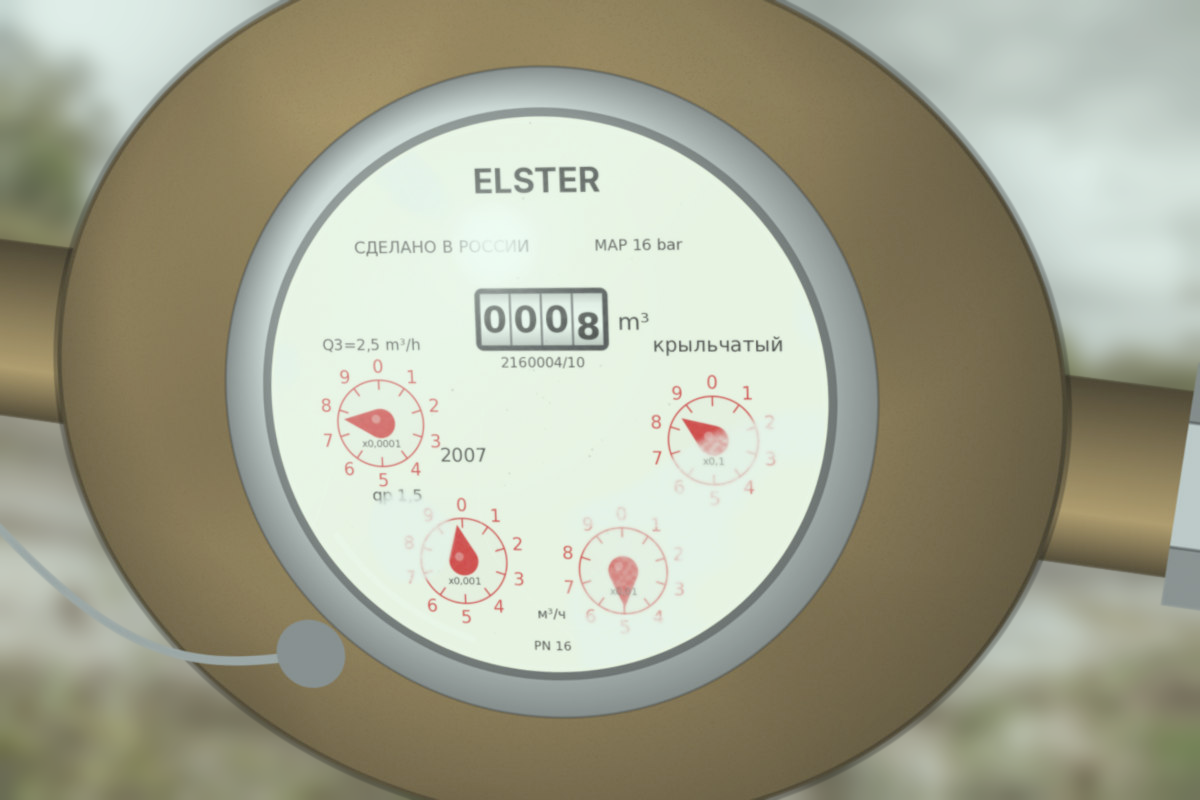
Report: 7.8497 m³
